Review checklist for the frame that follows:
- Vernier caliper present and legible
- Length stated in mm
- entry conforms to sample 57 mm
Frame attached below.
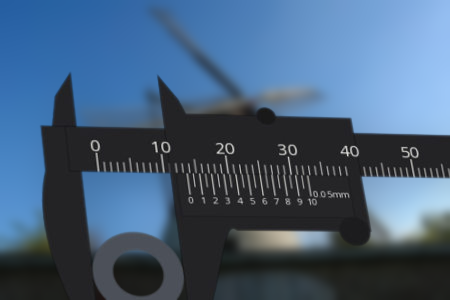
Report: 13.6 mm
